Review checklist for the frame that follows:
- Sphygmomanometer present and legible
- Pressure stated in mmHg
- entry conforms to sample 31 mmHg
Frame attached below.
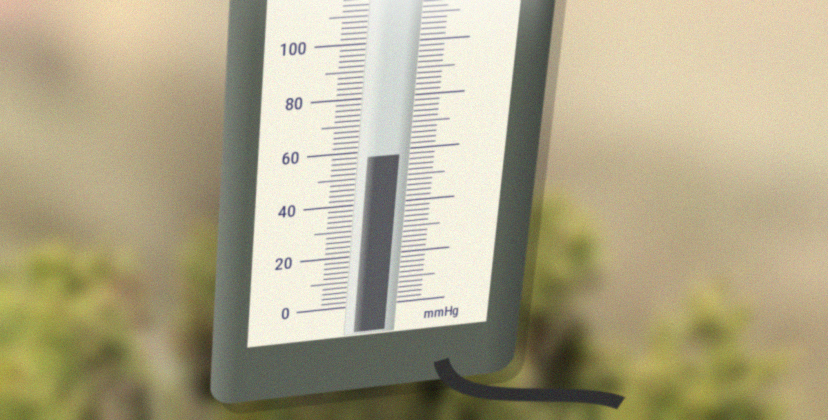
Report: 58 mmHg
